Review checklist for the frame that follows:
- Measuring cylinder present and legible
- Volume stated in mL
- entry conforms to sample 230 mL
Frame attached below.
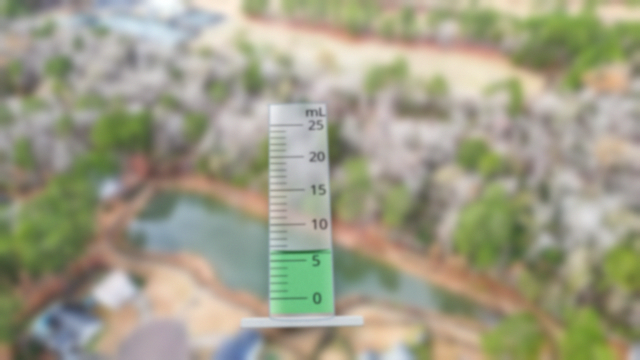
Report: 6 mL
